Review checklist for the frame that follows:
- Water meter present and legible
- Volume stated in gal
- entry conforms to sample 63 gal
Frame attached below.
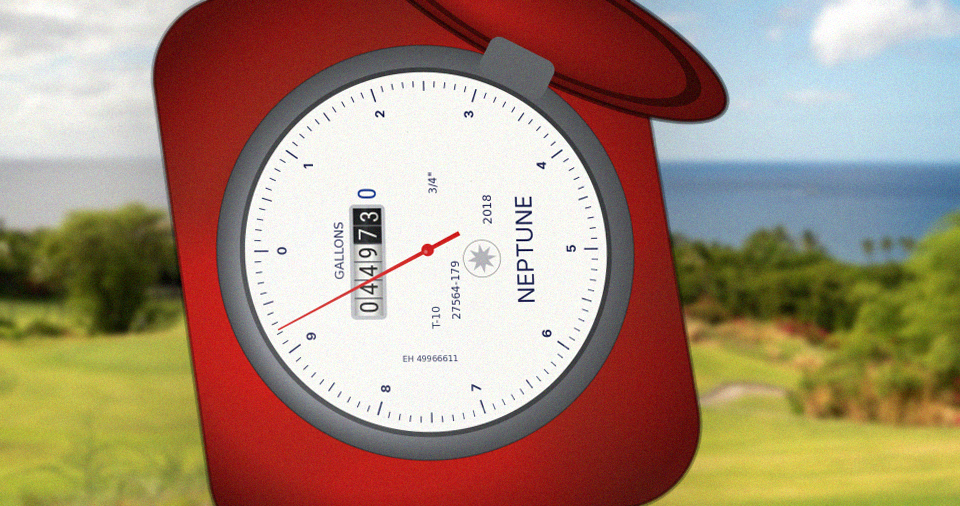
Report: 449729.2 gal
